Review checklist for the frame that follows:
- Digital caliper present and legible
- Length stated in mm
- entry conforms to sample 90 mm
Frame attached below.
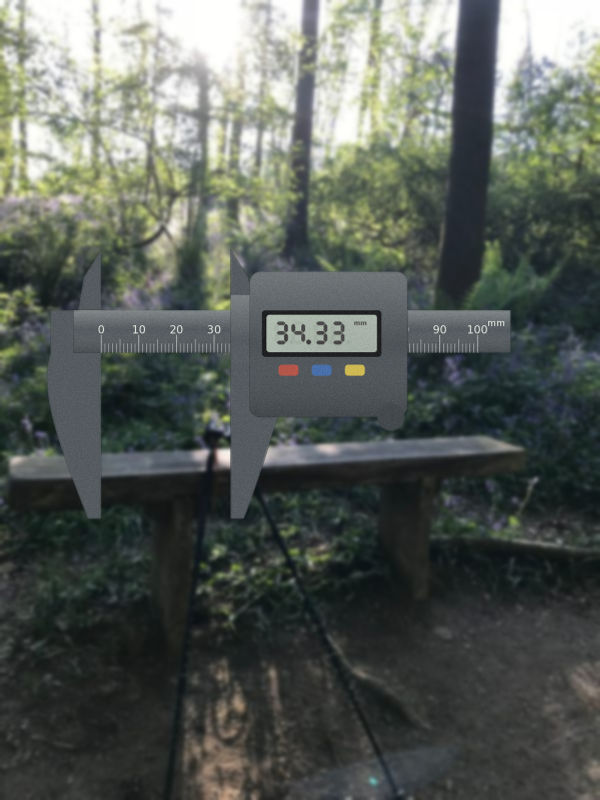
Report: 34.33 mm
